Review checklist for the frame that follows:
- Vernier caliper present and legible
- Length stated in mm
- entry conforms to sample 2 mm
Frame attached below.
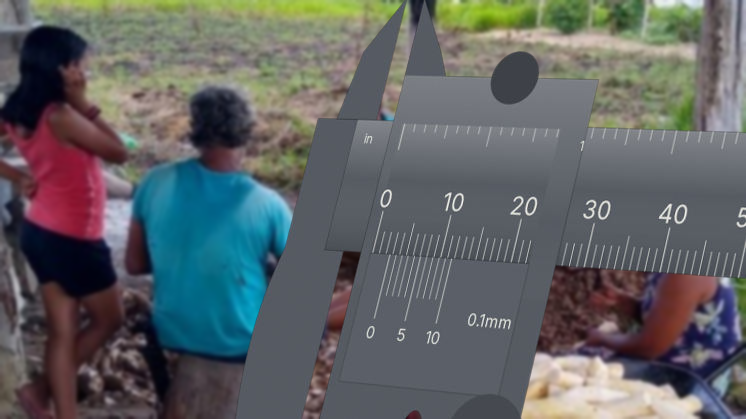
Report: 2.6 mm
